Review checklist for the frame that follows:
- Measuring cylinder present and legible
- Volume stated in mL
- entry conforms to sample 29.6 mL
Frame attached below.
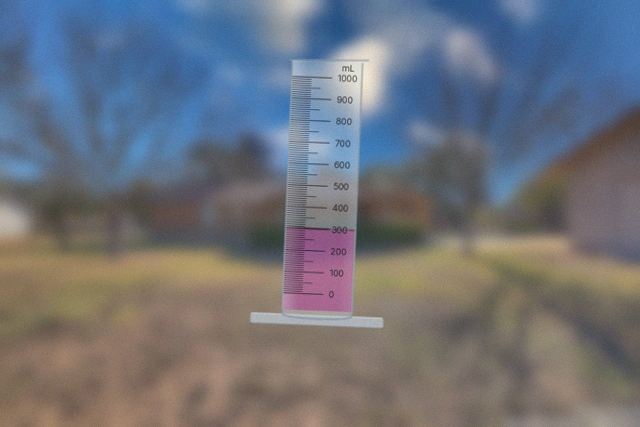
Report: 300 mL
